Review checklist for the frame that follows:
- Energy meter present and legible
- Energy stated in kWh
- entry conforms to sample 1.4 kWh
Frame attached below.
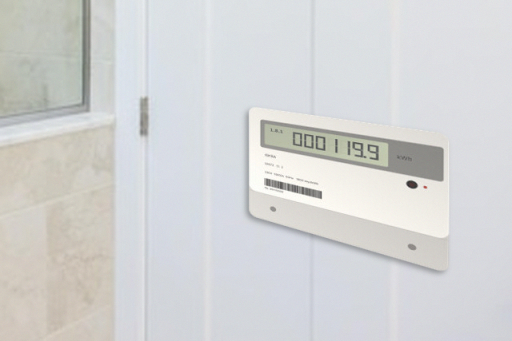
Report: 119.9 kWh
